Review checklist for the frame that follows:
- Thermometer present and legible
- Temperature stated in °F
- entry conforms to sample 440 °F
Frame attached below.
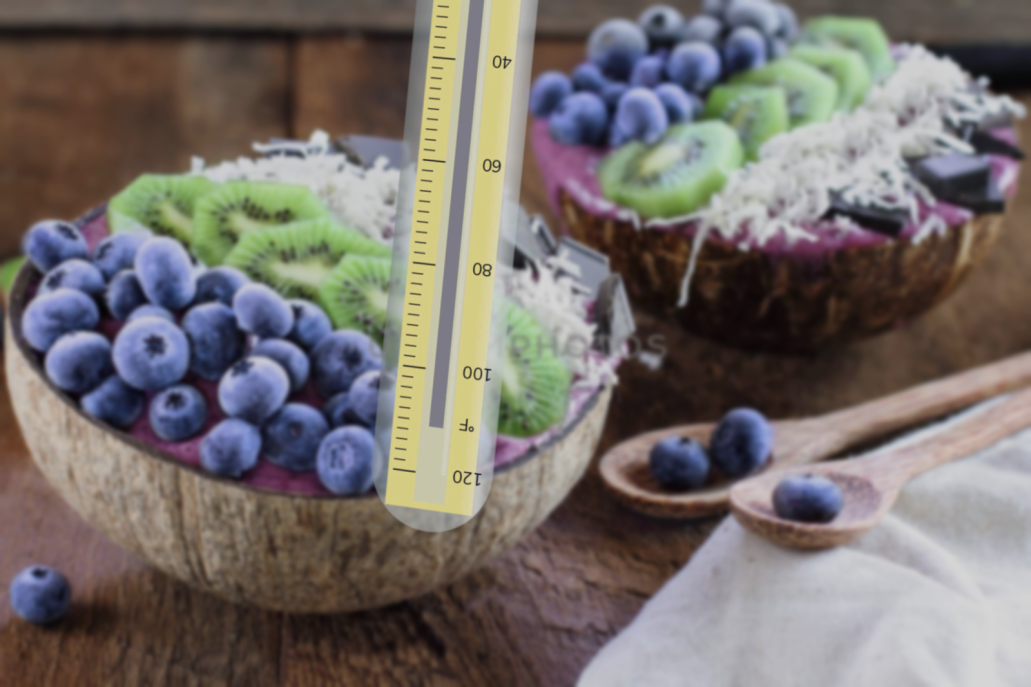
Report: 111 °F
